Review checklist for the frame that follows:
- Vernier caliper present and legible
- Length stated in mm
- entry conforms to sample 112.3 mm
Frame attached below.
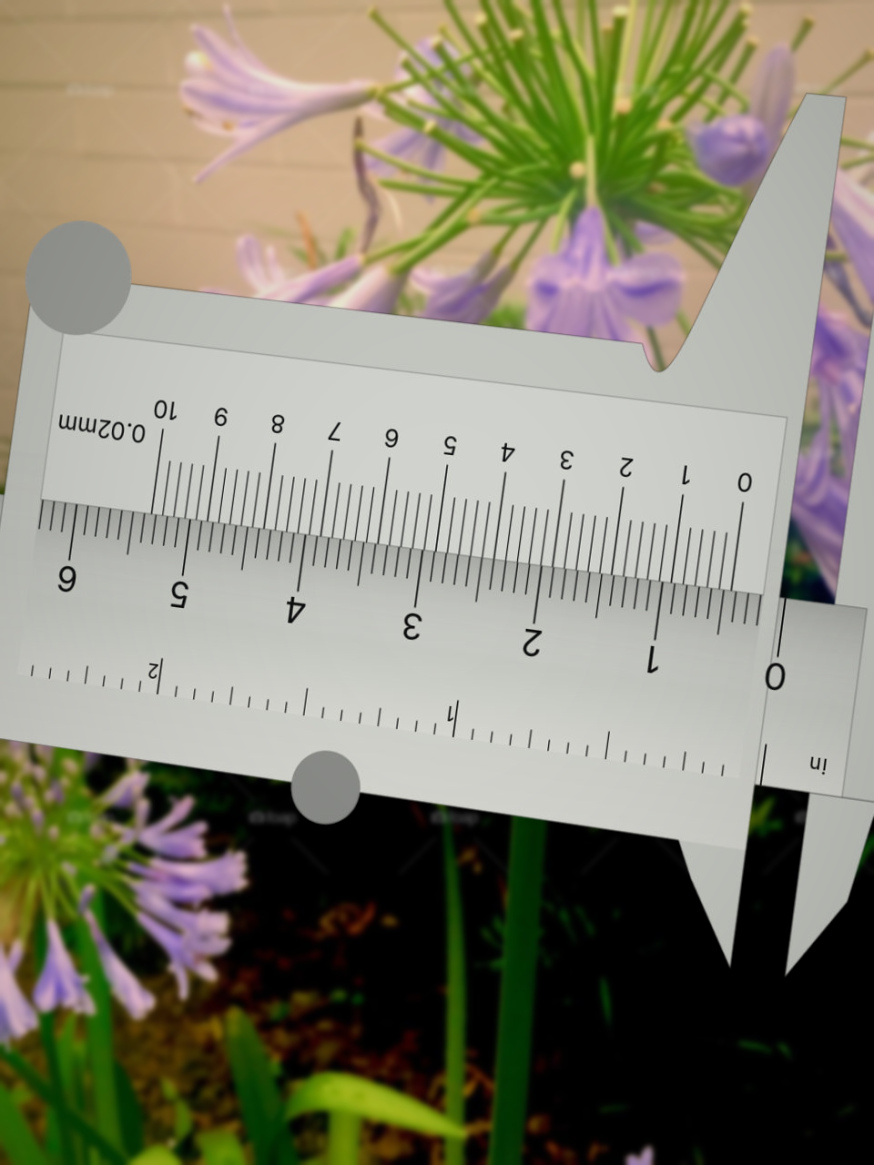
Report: 4.4 mm
